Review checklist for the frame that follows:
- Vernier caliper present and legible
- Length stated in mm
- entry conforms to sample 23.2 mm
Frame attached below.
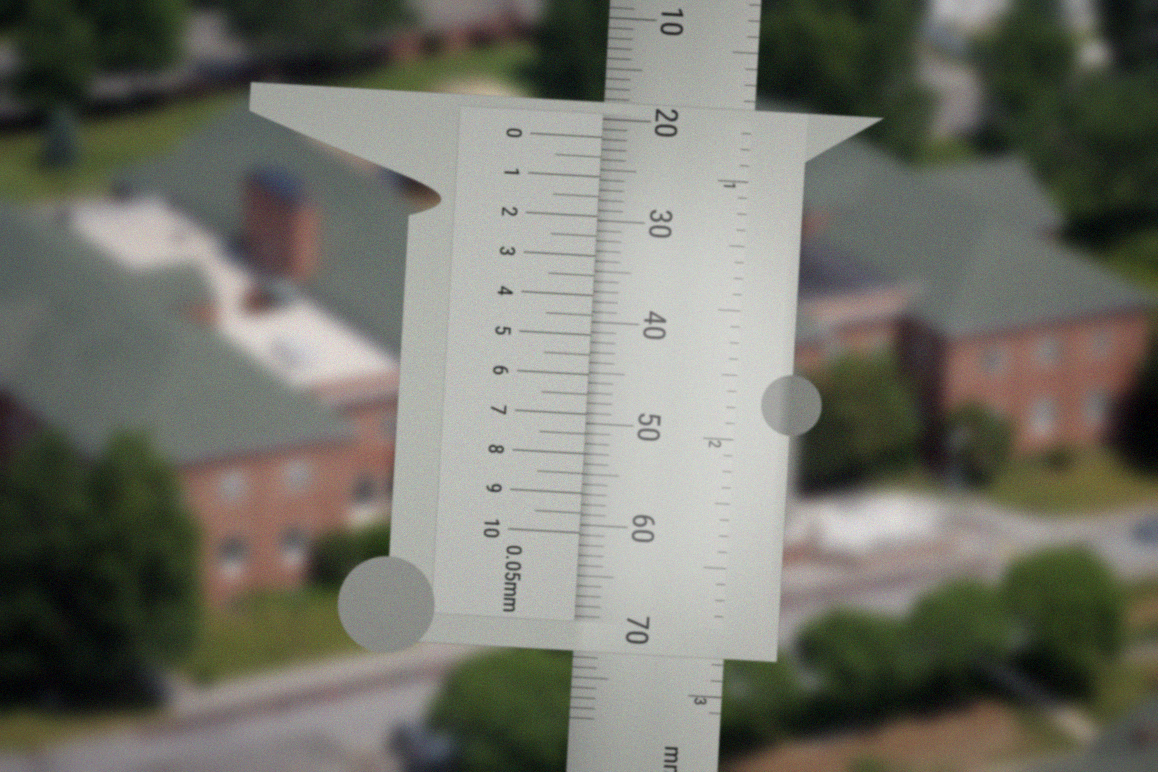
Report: 21.8 mm
